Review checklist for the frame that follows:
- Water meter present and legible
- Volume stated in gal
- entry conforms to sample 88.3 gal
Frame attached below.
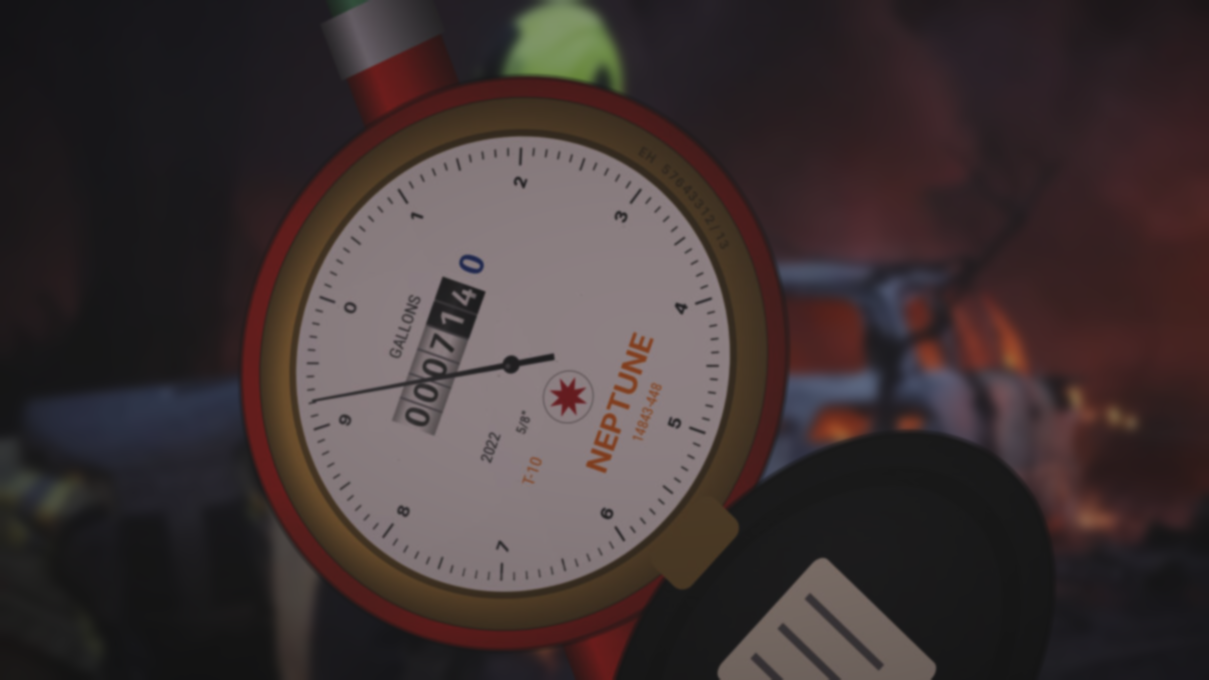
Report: 7139.2 gal
